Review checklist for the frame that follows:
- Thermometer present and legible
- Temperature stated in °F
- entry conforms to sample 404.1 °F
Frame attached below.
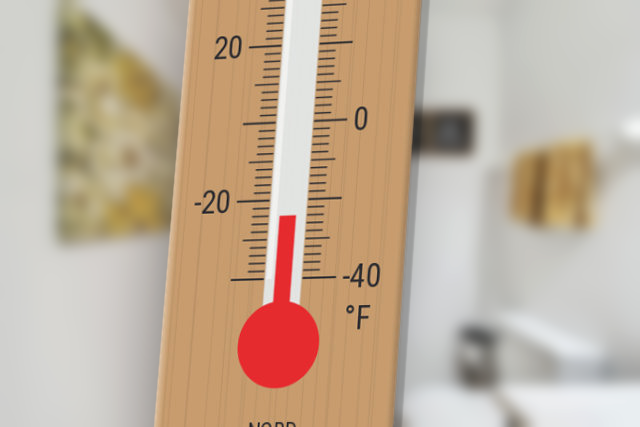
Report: -24 °F
